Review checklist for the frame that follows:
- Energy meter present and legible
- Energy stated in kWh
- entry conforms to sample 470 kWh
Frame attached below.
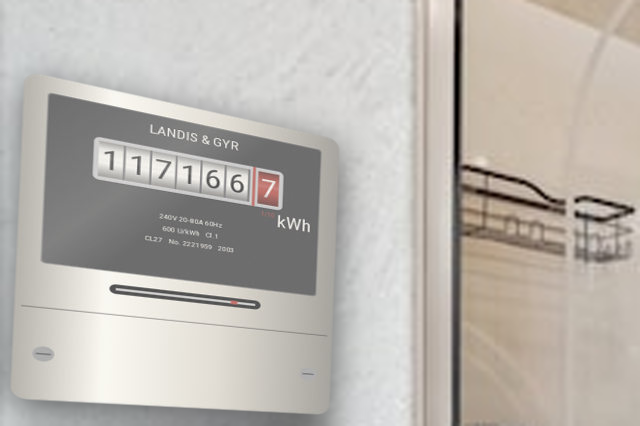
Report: 117166.7 kWh
